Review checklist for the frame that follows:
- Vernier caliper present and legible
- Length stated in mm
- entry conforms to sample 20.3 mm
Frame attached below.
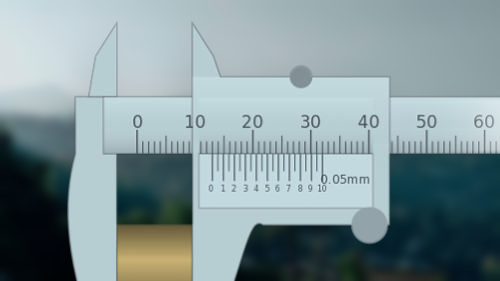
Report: 13.0 mm
